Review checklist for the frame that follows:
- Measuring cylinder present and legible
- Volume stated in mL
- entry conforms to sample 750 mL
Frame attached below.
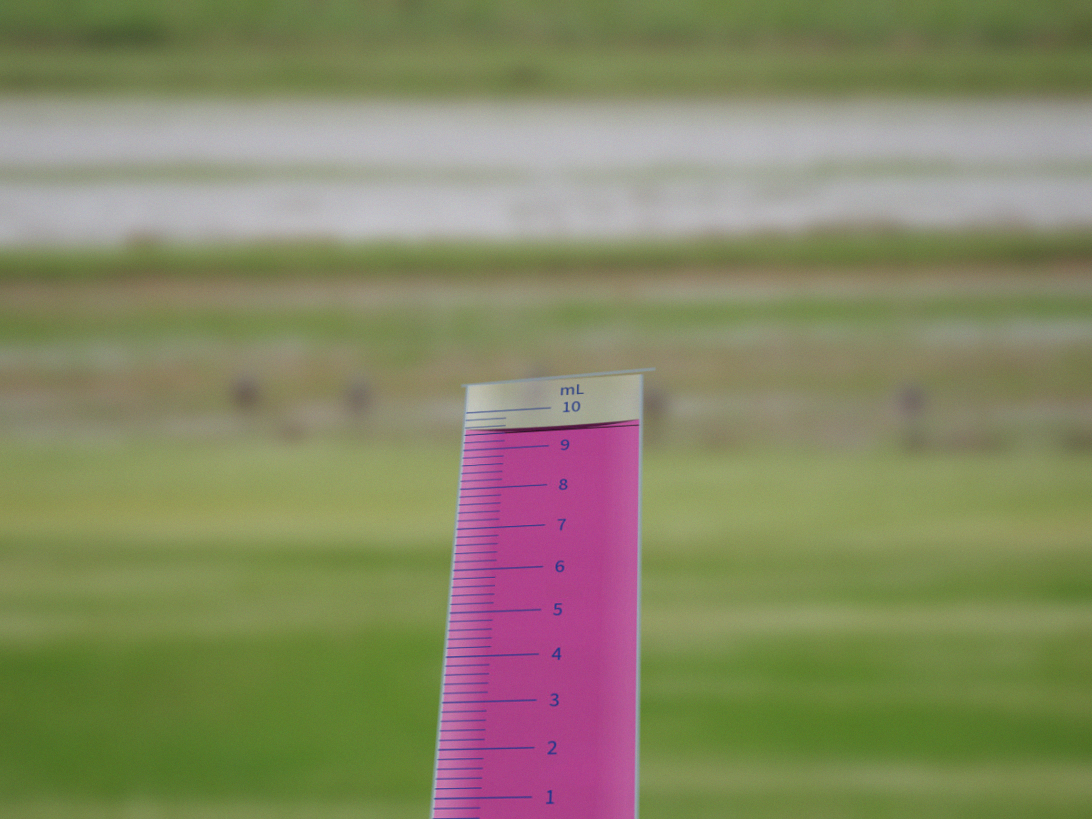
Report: 9.4 mL
